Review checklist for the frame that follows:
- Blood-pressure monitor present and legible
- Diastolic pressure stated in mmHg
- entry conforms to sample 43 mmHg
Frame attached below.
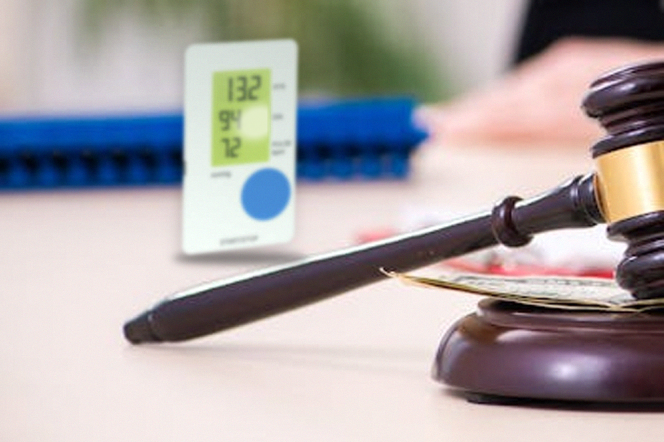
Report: 94 mmHg
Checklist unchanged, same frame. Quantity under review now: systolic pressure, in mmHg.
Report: 132 mmHg
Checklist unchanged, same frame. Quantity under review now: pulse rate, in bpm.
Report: 72 bpm
